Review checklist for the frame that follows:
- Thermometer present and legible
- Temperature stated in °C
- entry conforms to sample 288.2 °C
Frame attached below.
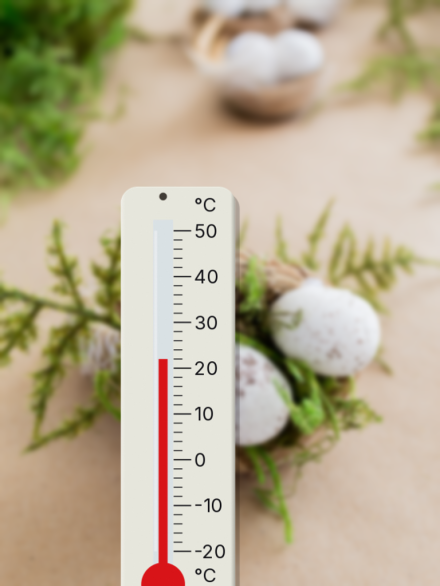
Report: 22 °C
